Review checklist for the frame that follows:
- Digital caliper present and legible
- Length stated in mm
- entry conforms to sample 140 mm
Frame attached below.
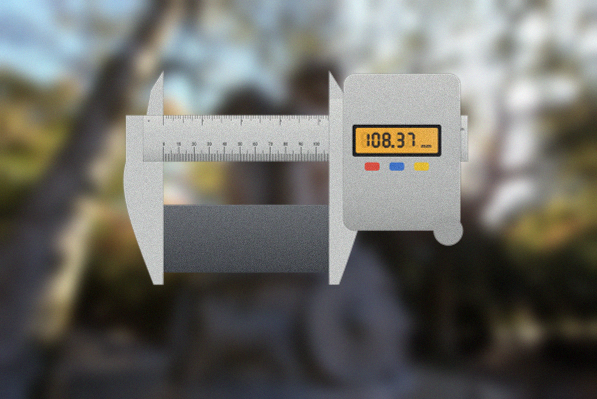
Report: 108.37 mm
